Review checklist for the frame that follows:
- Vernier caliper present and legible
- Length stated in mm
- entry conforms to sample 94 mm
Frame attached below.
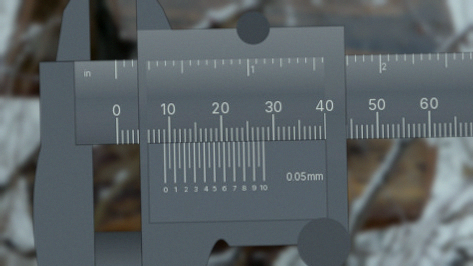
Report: 9.0 mm
